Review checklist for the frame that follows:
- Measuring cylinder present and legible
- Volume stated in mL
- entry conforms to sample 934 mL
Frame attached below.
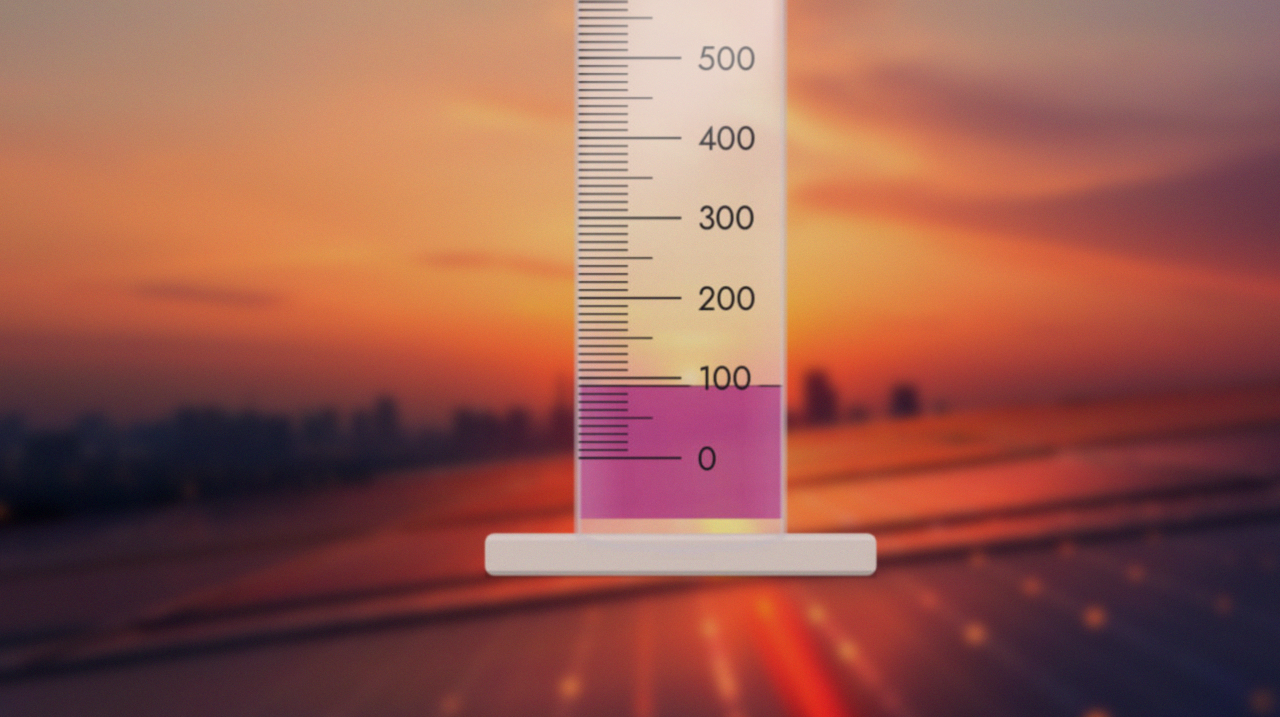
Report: 90 mL
